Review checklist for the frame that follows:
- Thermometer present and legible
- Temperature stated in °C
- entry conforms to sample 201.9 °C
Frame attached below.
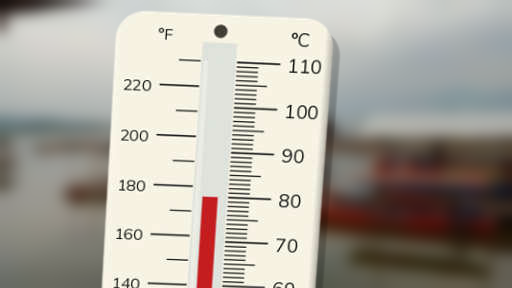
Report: 80 °C
